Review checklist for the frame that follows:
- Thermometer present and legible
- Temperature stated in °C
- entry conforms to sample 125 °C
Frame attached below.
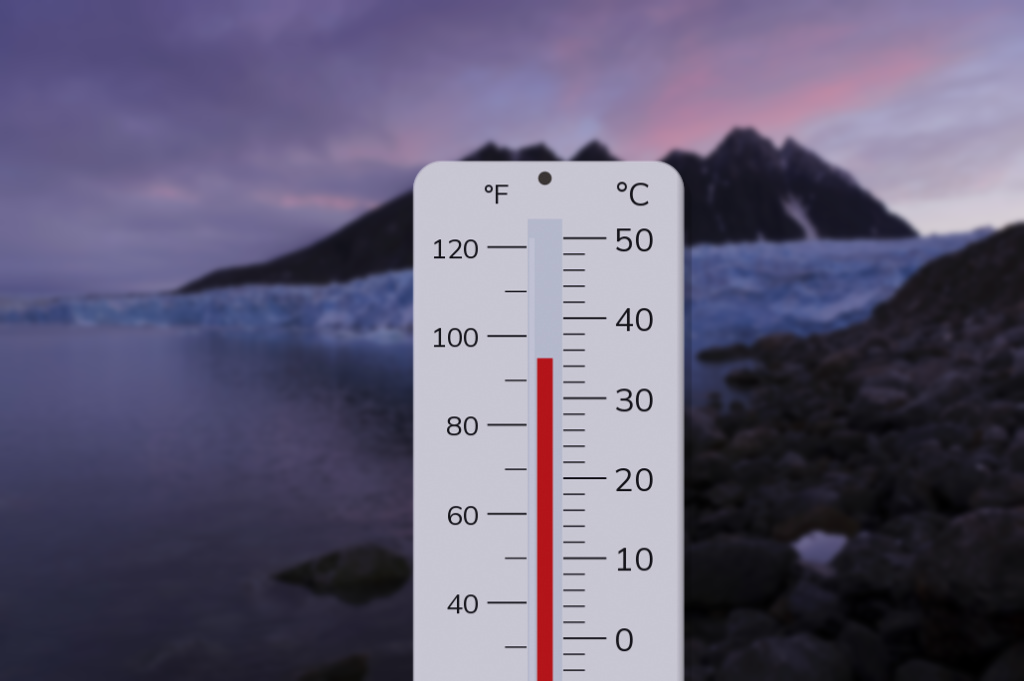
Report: 35 °C
